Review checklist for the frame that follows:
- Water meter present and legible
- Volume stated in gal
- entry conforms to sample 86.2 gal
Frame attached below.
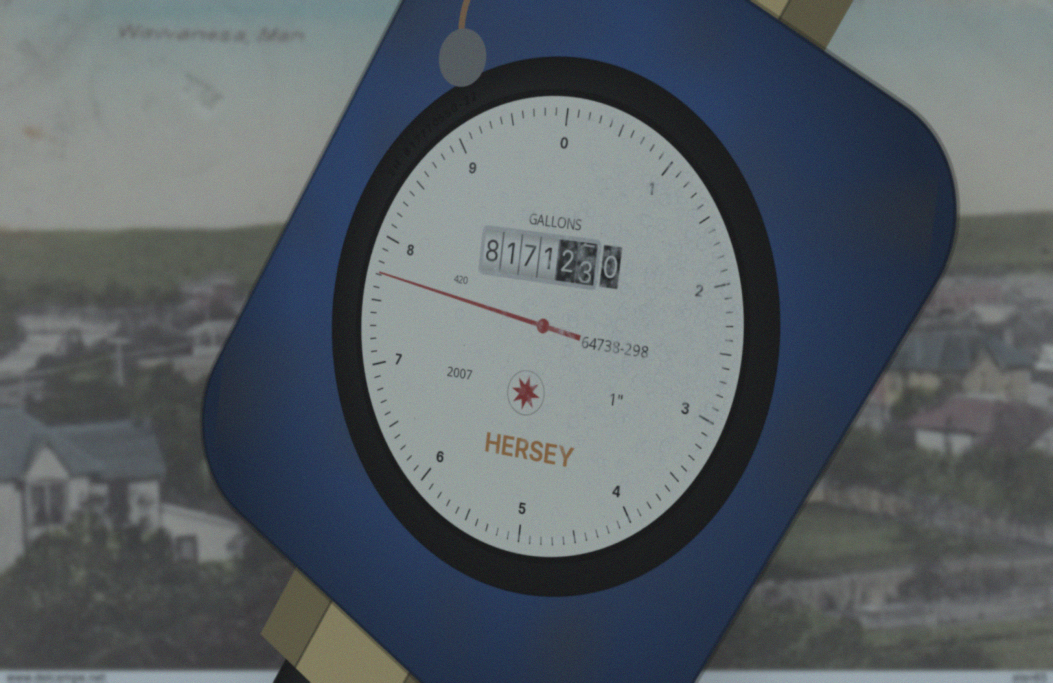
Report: 8171227.7 gal
